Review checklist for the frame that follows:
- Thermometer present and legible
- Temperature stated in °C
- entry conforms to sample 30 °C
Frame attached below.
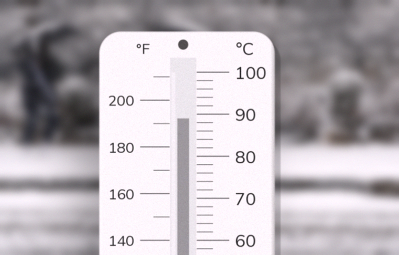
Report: 89 °C
